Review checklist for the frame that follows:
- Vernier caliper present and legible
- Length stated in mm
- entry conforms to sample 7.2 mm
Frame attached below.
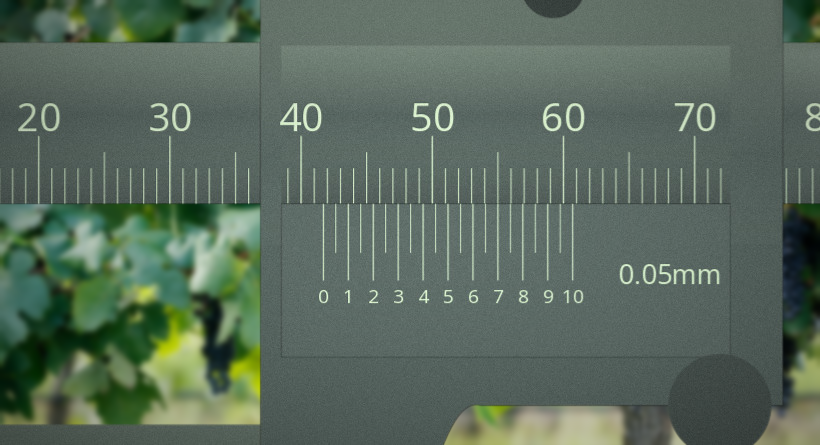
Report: 41.7 mm
